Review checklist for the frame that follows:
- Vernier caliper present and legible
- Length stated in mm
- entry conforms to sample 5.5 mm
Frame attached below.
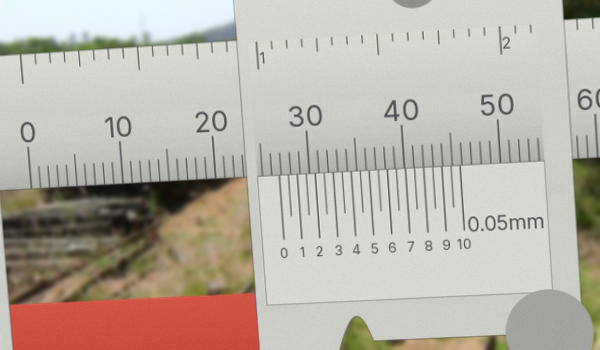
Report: 26.8 mm
